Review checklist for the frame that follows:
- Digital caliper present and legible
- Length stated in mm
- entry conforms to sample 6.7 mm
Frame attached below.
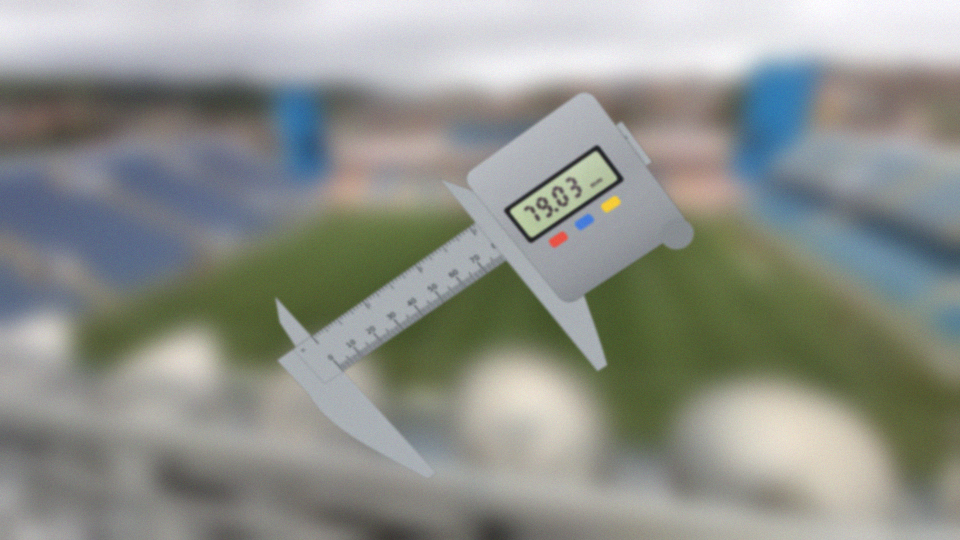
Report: 79.03 mm
